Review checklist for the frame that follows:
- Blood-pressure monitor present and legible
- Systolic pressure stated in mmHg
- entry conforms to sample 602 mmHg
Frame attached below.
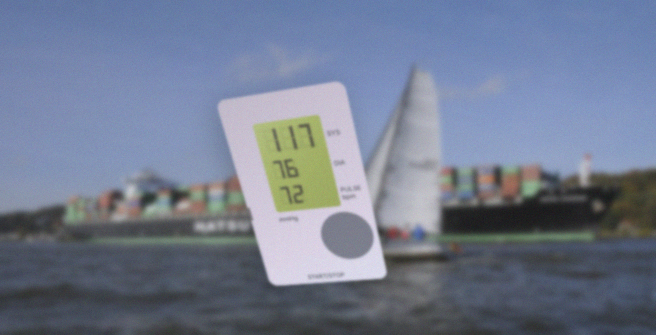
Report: 117 mmHg
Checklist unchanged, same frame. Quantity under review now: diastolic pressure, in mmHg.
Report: 76 mmHg
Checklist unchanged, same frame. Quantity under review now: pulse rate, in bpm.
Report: 72 bpm
